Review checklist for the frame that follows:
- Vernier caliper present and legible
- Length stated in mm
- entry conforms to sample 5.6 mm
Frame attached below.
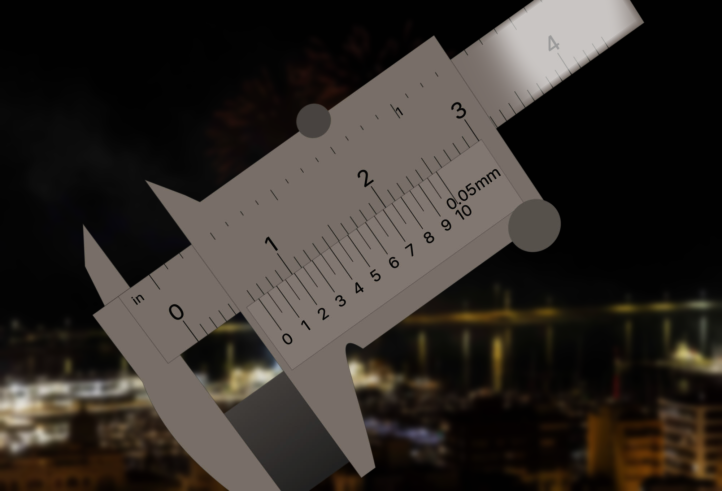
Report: 6.4 mm
